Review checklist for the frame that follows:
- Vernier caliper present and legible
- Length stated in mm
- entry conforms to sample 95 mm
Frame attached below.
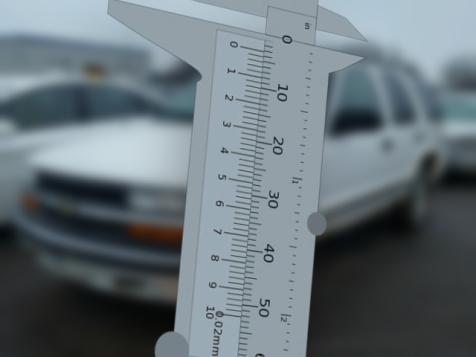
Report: 3.2 mm
